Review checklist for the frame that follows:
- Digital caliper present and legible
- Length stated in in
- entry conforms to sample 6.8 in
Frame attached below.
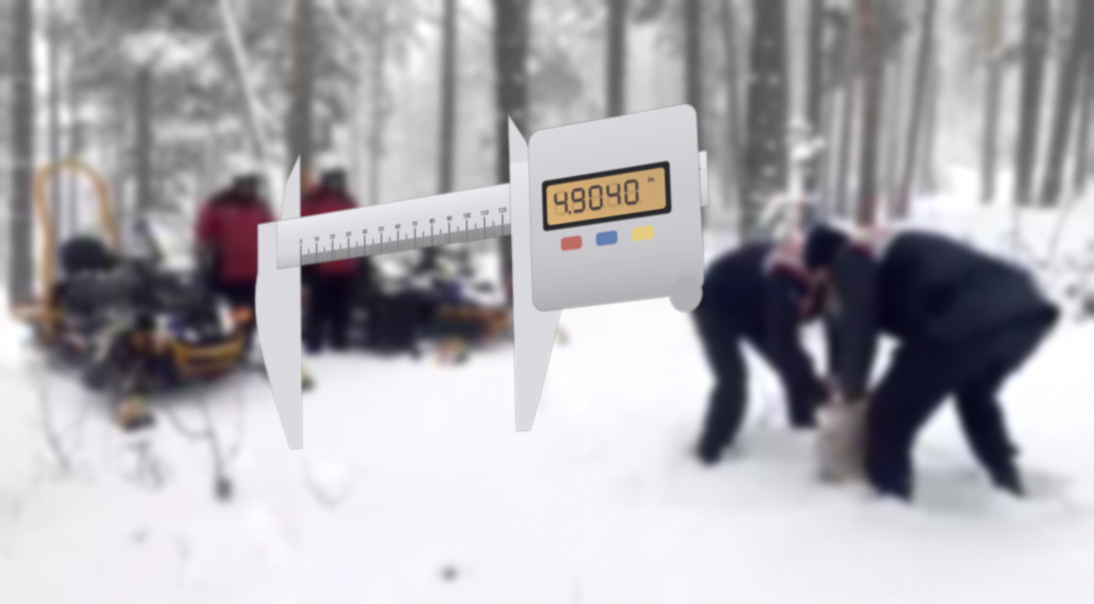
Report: 4.9040 in
